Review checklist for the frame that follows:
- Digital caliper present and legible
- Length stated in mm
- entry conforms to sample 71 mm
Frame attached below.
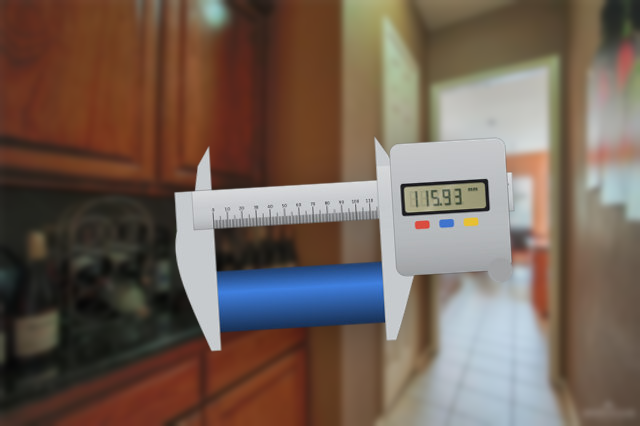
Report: 115.93 mm
